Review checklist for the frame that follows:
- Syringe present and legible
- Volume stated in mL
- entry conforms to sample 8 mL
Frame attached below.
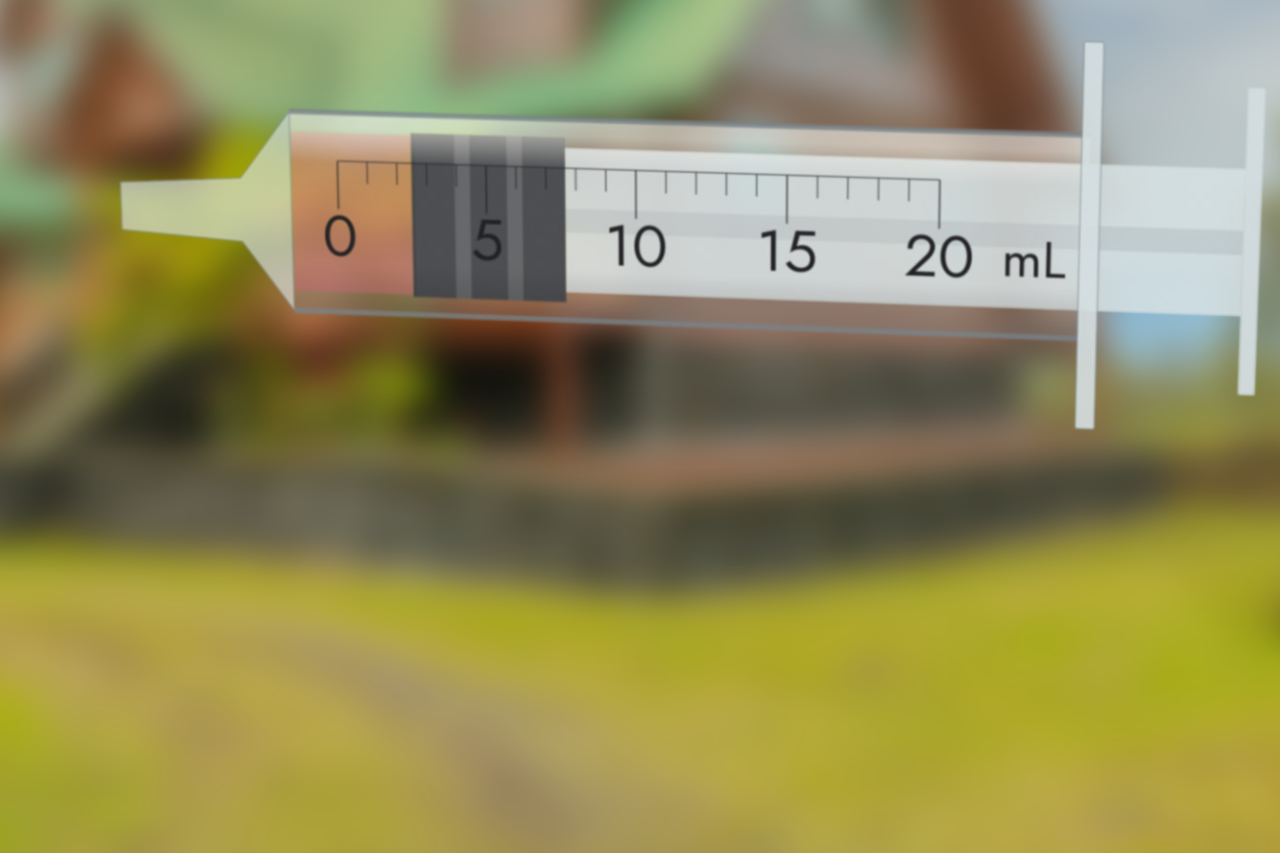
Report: 2.5 mL
